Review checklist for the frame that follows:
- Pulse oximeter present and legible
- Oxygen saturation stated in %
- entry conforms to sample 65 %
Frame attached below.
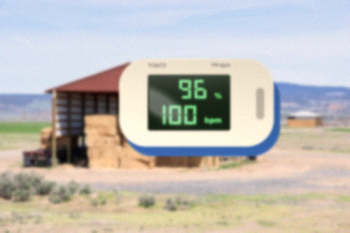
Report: 96 %
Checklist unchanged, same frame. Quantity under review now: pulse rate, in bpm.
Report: 100 bpm
